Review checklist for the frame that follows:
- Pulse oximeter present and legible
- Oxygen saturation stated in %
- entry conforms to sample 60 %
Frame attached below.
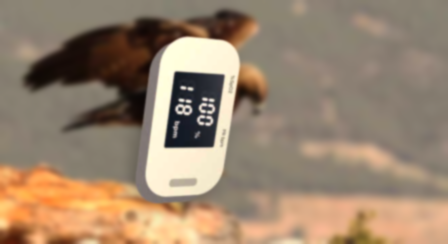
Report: 100 %
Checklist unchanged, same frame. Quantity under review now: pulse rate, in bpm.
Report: 118 bpm
